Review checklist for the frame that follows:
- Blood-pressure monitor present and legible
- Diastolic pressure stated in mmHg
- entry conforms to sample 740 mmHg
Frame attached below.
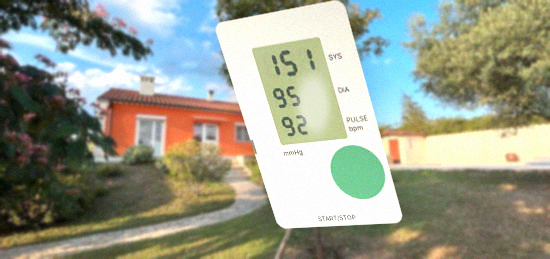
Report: 95 mmHg
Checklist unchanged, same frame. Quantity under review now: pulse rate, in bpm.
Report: 92 bpm
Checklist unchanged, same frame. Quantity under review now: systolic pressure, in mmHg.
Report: 151 mmHg
